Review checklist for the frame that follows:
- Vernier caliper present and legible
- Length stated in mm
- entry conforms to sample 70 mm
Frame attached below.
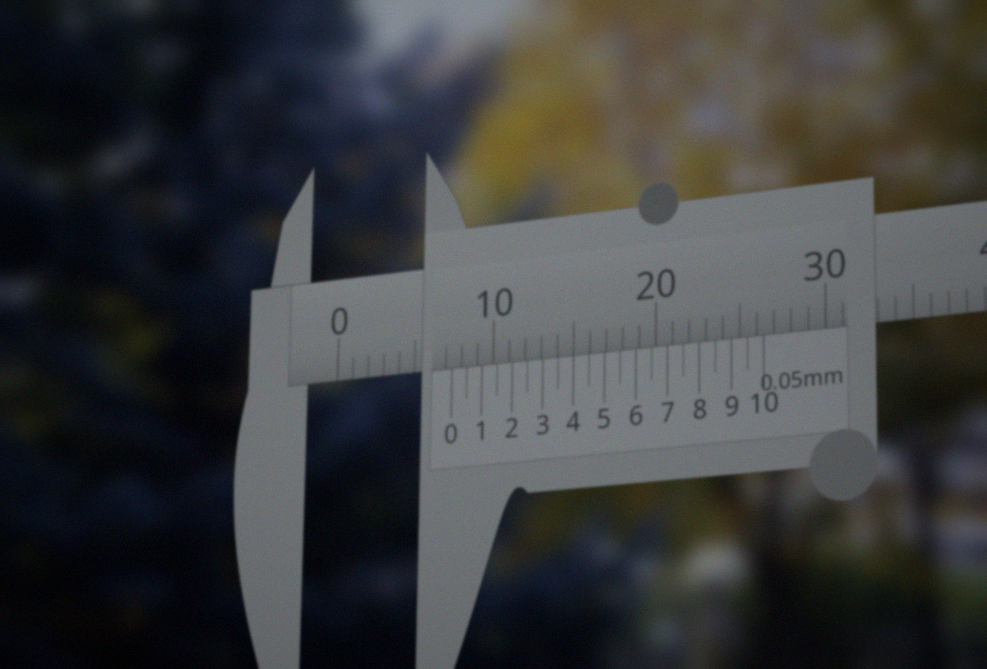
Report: 7.4 mm
